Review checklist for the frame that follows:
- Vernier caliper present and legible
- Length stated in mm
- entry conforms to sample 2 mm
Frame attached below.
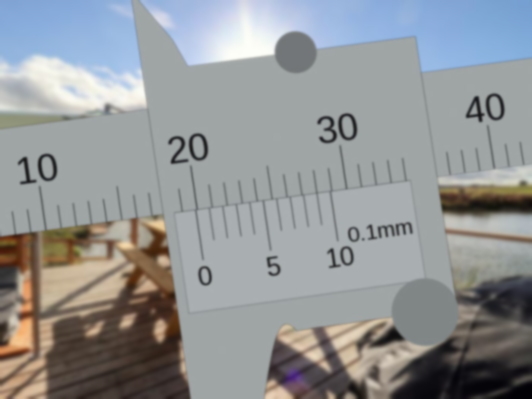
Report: 19.9 mm
